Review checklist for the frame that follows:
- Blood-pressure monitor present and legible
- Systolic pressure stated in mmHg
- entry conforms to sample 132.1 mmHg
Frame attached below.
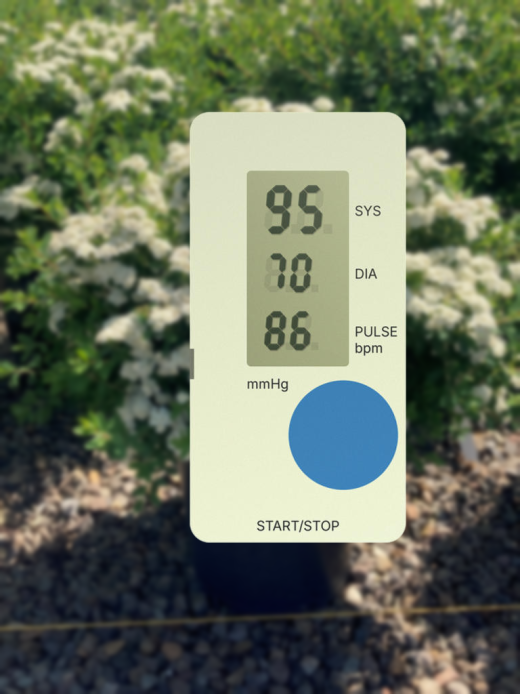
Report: 95 mmHg
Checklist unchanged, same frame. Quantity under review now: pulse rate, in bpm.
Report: 86 bpm
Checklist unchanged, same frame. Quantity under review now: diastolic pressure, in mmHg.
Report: 70 mmHg
